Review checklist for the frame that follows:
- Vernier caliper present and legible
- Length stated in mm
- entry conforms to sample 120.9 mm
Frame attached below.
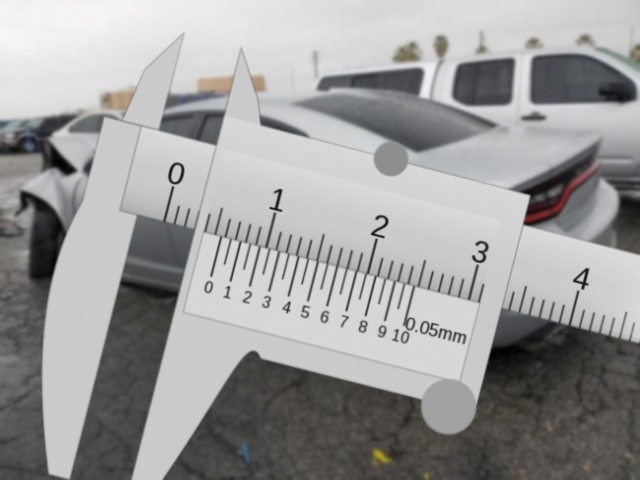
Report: 5.6 mm
